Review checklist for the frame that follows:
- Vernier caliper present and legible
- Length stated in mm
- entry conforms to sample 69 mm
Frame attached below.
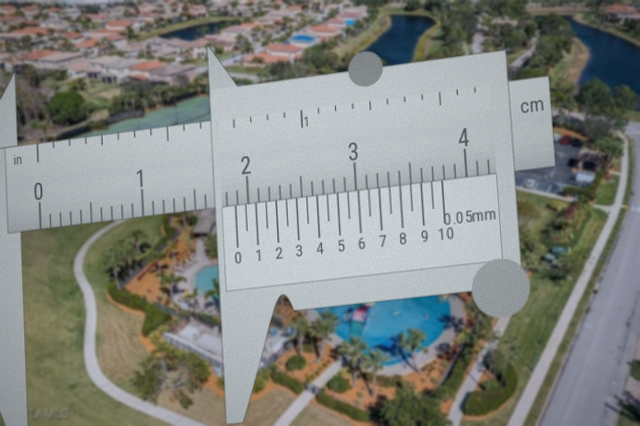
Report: 18.8 mm
